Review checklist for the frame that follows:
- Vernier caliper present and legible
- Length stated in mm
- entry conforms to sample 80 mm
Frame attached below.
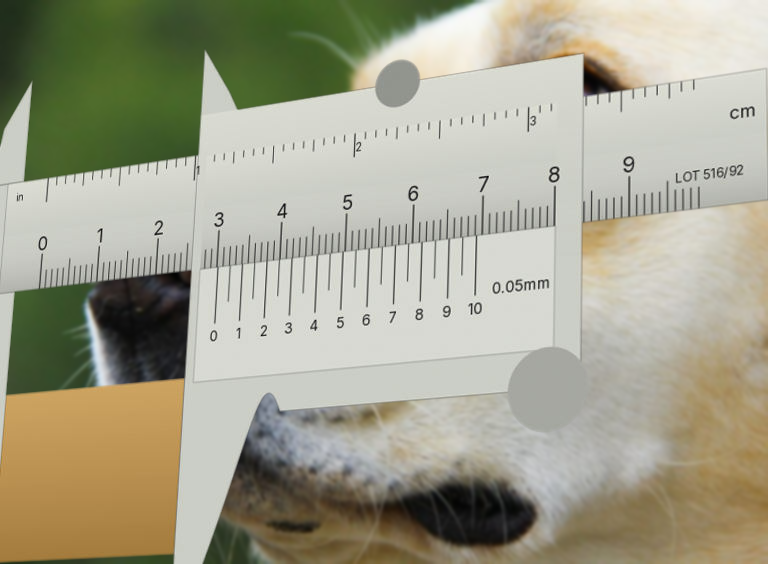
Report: 30.2 mm
